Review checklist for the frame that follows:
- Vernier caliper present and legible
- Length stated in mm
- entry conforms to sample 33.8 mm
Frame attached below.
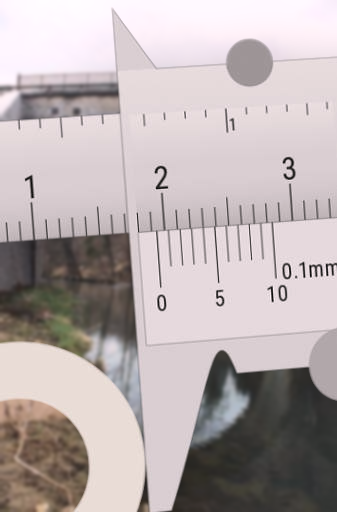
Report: 19.4 mm
